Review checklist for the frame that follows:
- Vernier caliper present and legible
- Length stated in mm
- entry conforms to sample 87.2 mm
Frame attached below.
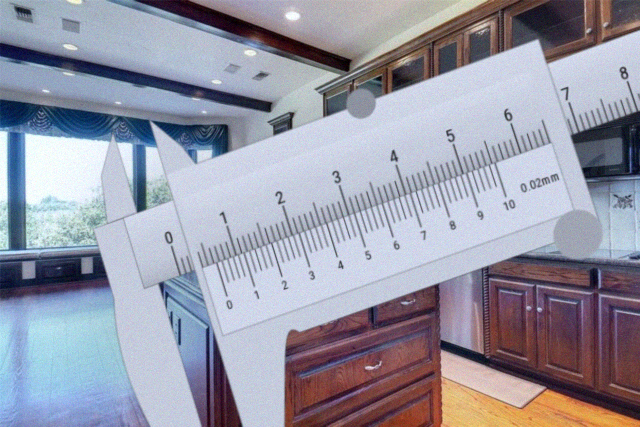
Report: 6.5 mm
